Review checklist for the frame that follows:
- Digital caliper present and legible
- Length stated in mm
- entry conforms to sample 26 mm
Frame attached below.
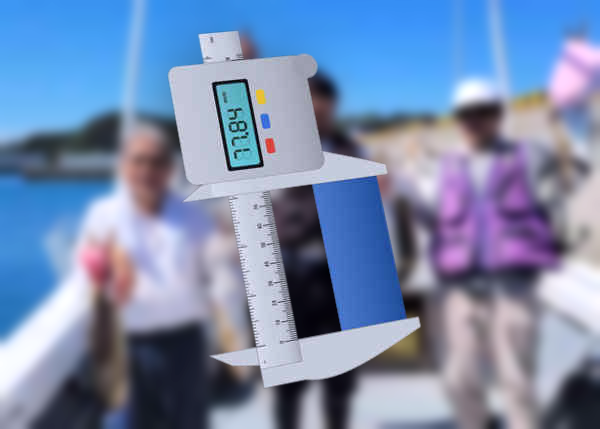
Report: 77.84 mm
